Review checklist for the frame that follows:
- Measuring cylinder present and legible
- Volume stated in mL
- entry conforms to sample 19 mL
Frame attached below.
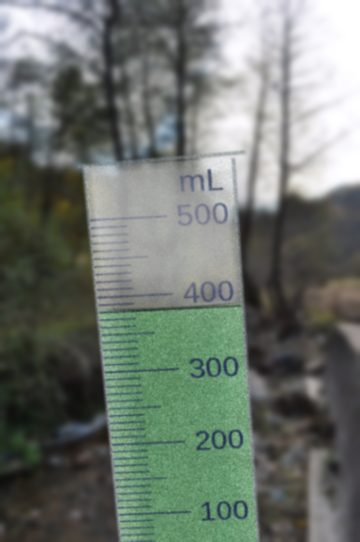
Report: 380 mL
